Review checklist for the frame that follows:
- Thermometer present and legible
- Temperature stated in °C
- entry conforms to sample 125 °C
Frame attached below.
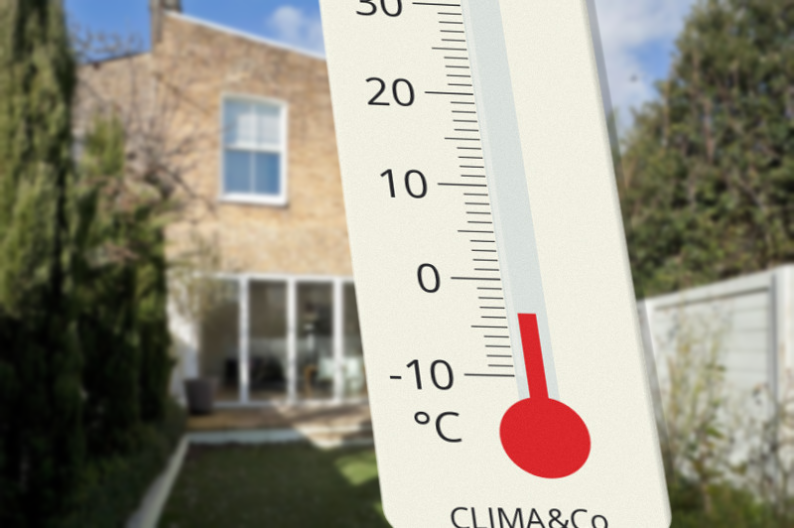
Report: -3.5 °C
